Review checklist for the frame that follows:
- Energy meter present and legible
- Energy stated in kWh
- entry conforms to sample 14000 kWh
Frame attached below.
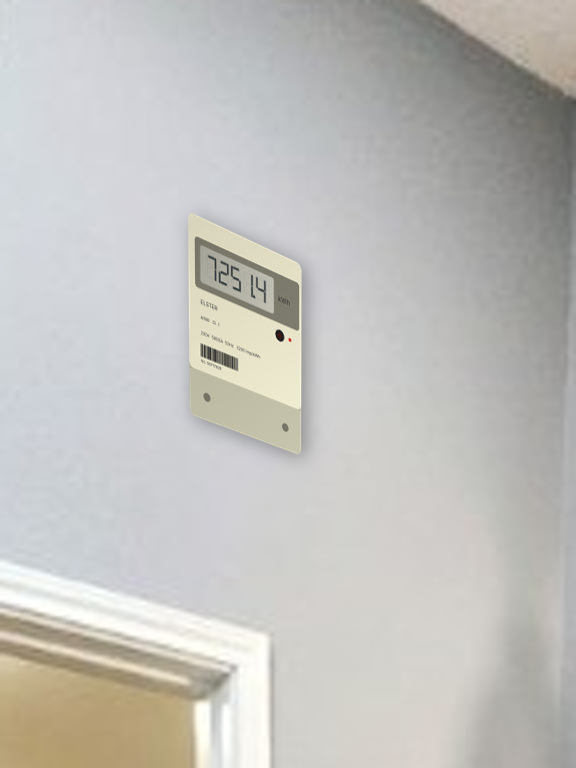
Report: 7251.4 kWh
